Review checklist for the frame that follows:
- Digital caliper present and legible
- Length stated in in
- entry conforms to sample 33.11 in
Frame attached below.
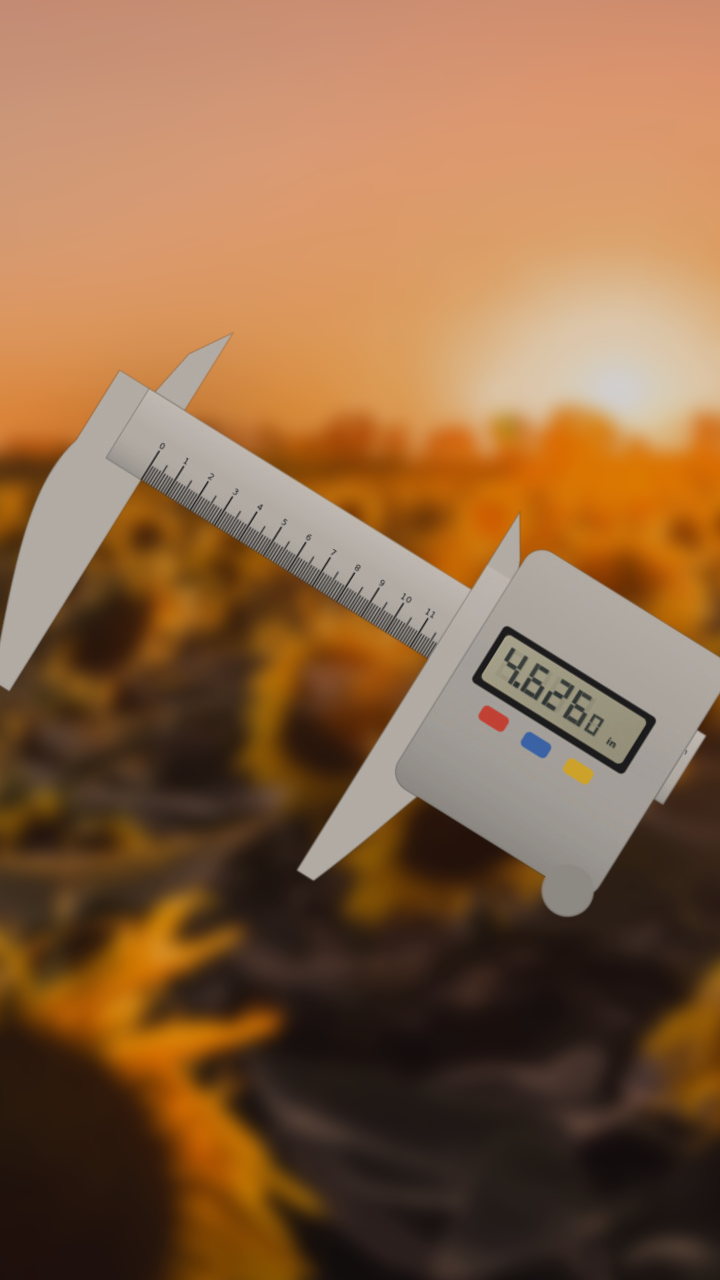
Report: 4.6260 in
